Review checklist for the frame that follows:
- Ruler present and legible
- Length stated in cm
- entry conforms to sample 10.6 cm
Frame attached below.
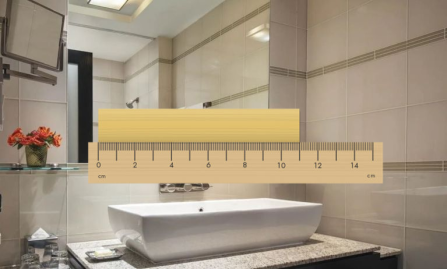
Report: 11 cm
